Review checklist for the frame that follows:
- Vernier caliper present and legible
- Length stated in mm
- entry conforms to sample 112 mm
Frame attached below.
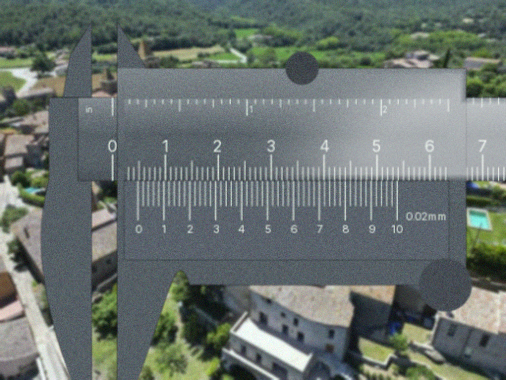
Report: 4.8 mm
